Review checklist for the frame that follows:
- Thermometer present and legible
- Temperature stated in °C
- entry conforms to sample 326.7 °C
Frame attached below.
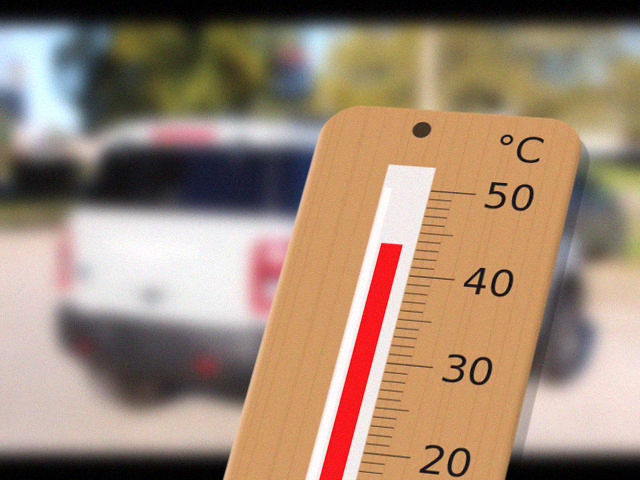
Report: 43.5 °C
